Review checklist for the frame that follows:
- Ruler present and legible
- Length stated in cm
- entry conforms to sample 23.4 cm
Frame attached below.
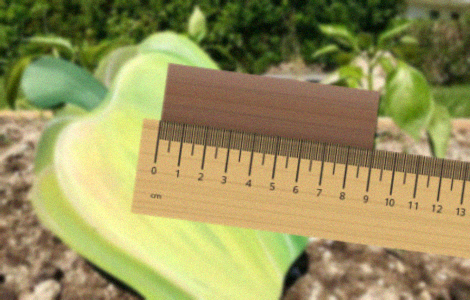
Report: 9 cm
